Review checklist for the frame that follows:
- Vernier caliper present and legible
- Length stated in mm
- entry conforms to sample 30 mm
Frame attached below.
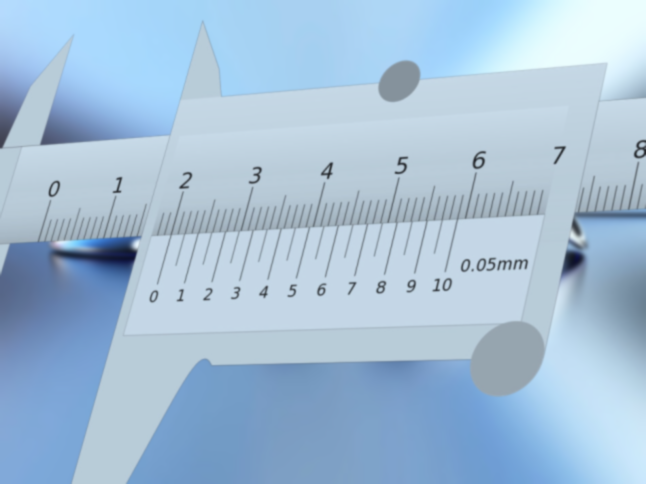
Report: 20.0 mm
